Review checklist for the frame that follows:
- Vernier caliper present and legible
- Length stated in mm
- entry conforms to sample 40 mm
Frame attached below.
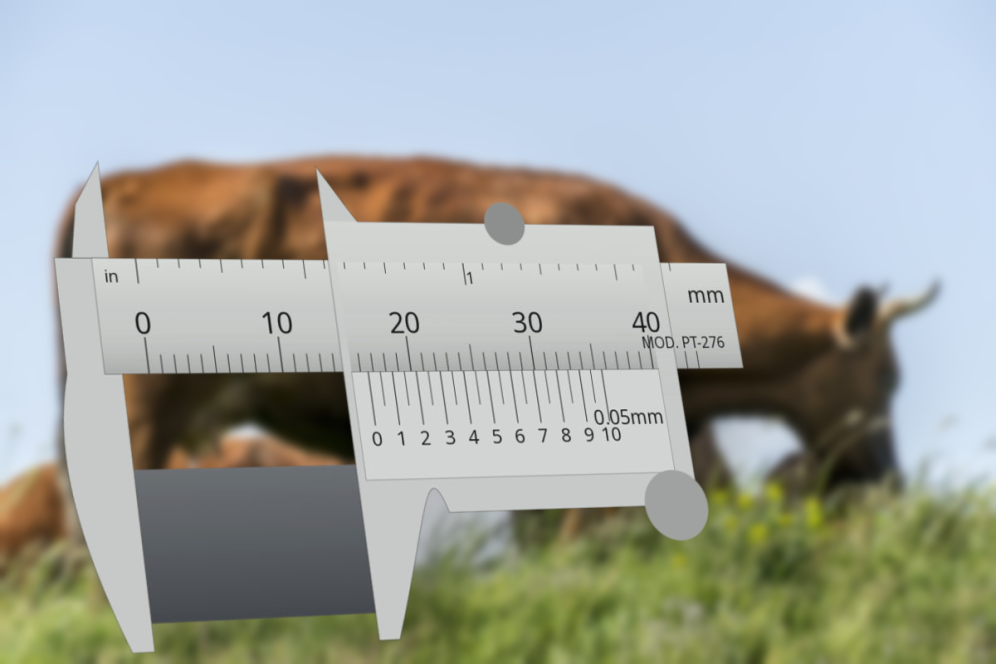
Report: 16.6 mm
